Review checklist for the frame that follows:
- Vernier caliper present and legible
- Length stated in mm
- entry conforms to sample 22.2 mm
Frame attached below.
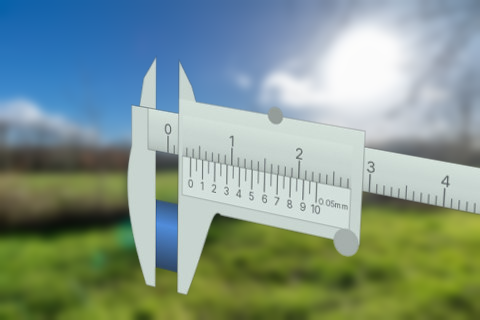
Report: 3.6 mm
